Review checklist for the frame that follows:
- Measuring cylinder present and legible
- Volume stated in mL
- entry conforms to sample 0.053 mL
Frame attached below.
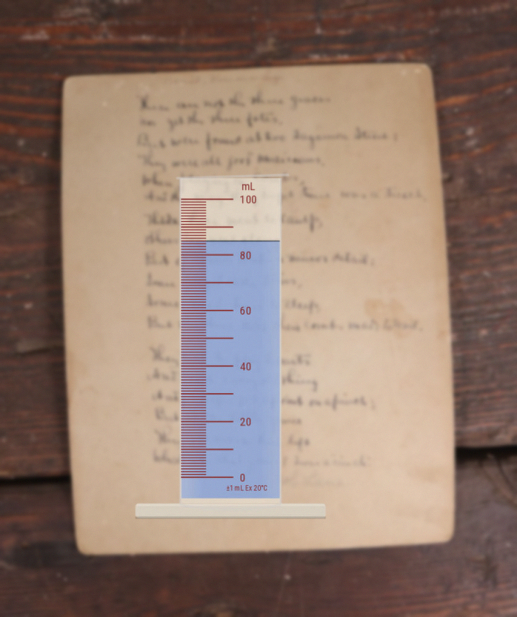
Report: 85 mL
